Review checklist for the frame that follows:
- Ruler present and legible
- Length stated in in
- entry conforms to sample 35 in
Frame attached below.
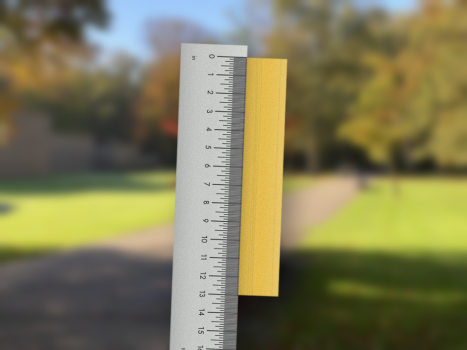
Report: 13 in
